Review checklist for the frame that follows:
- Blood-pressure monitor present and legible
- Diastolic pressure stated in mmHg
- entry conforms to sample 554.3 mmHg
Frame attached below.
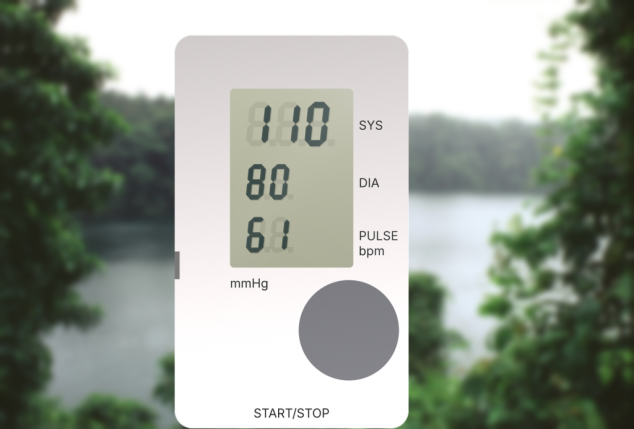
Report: 80 mmHg
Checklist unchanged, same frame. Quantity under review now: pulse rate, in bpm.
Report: 61 bpm
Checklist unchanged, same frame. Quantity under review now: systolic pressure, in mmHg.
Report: 110 mmHg
